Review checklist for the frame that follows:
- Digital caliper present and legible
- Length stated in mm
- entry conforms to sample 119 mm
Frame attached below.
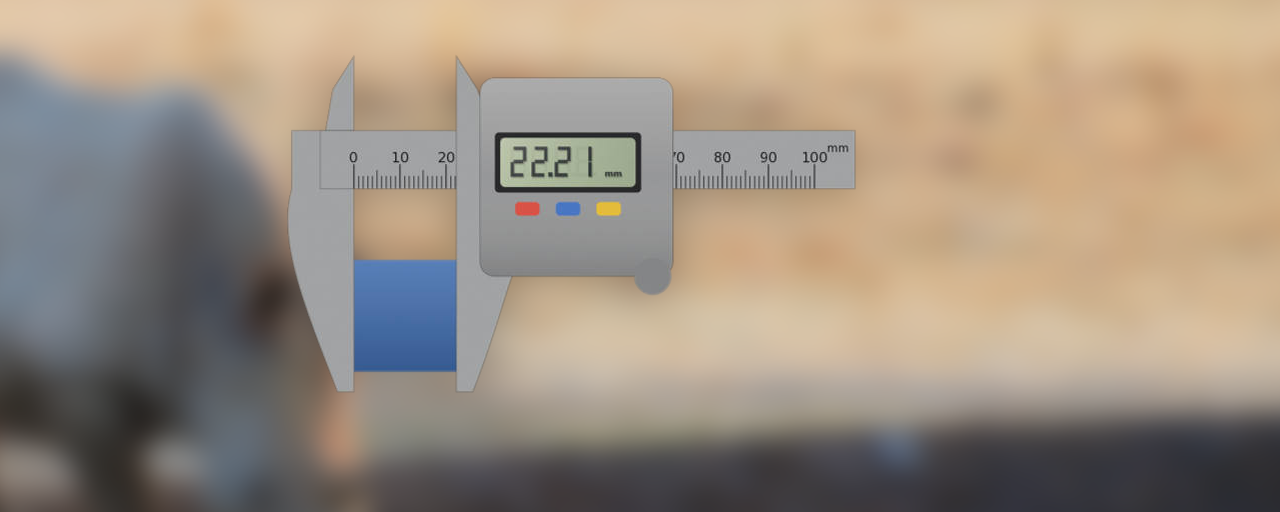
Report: 22.21 mm
